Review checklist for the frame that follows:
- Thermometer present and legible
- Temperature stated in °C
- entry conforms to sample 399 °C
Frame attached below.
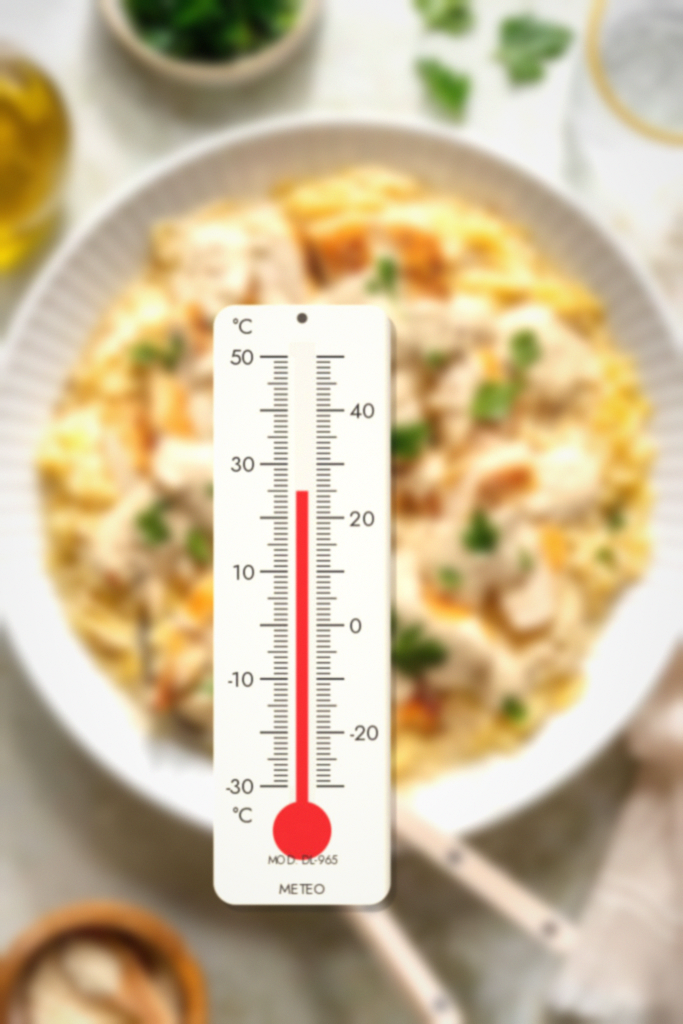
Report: 25 °C
